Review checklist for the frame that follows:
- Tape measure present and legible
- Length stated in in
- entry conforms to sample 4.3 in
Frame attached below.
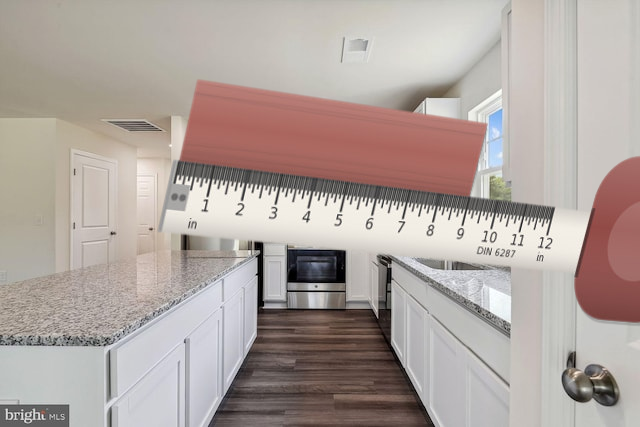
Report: 9 in
